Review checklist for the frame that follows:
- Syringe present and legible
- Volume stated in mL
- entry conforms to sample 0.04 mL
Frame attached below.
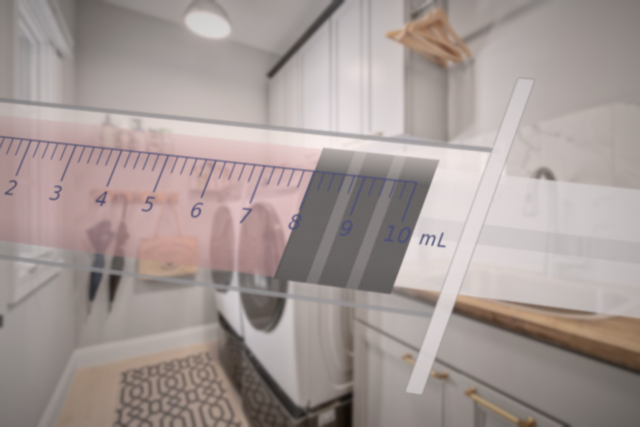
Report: 8 mL
